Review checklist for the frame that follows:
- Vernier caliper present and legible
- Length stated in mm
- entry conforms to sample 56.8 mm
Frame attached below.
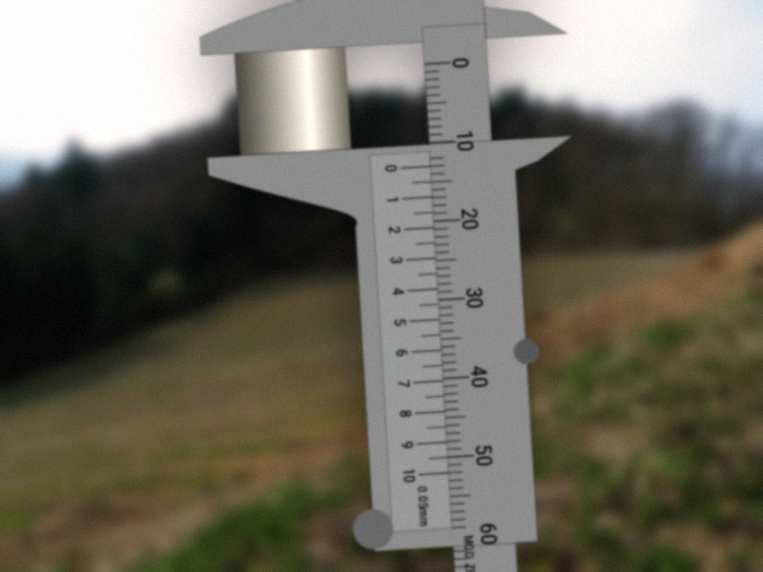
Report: 13.0 mm
